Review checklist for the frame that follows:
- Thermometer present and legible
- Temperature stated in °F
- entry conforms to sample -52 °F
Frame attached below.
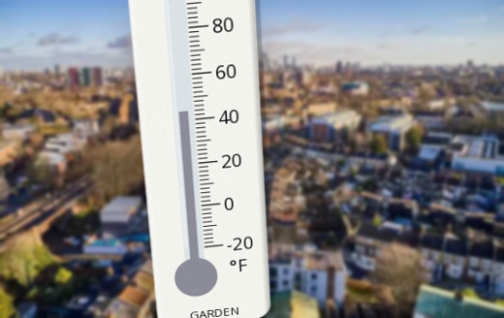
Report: 44 °F
